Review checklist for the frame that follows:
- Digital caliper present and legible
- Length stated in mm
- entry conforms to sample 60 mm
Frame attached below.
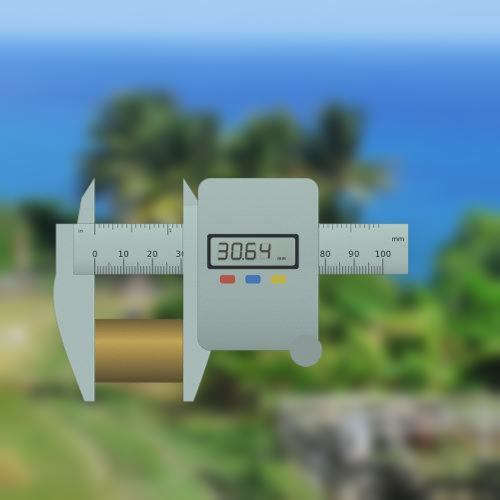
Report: 30.64 mm
